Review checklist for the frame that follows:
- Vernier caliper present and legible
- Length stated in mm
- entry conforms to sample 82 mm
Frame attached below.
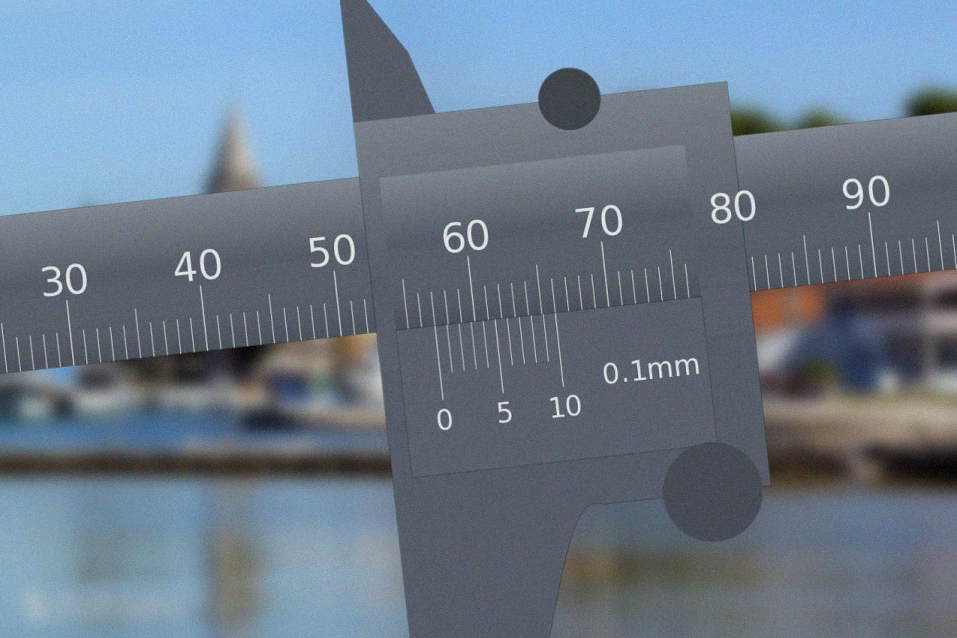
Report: 57.0 mm
